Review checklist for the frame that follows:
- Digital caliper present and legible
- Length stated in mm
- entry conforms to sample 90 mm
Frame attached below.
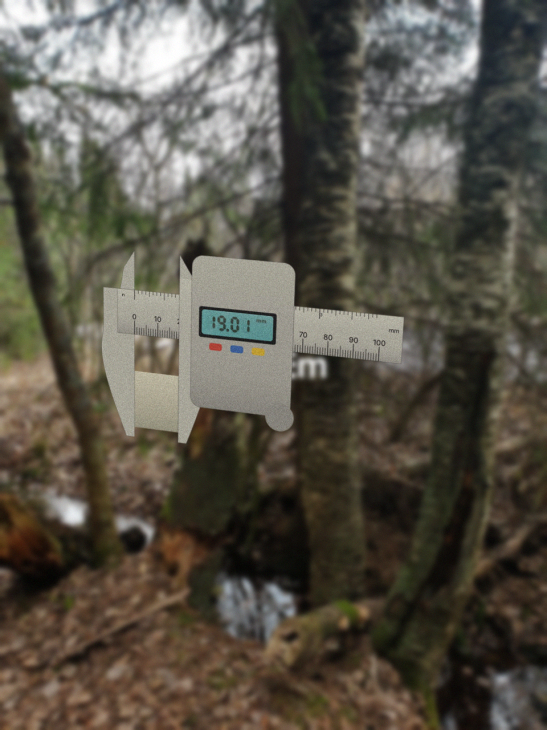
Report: 19.01 mm
